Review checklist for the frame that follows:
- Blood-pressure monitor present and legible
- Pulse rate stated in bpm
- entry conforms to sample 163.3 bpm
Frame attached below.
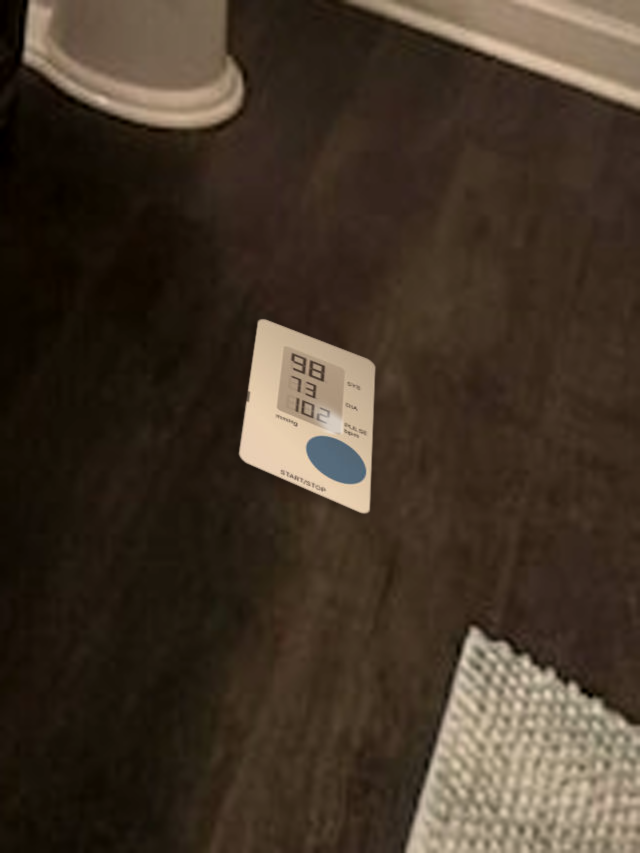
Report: 102 bpm
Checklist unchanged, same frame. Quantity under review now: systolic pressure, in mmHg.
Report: 98 mmHg
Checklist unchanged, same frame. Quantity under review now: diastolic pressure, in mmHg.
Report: 73 mmHg
